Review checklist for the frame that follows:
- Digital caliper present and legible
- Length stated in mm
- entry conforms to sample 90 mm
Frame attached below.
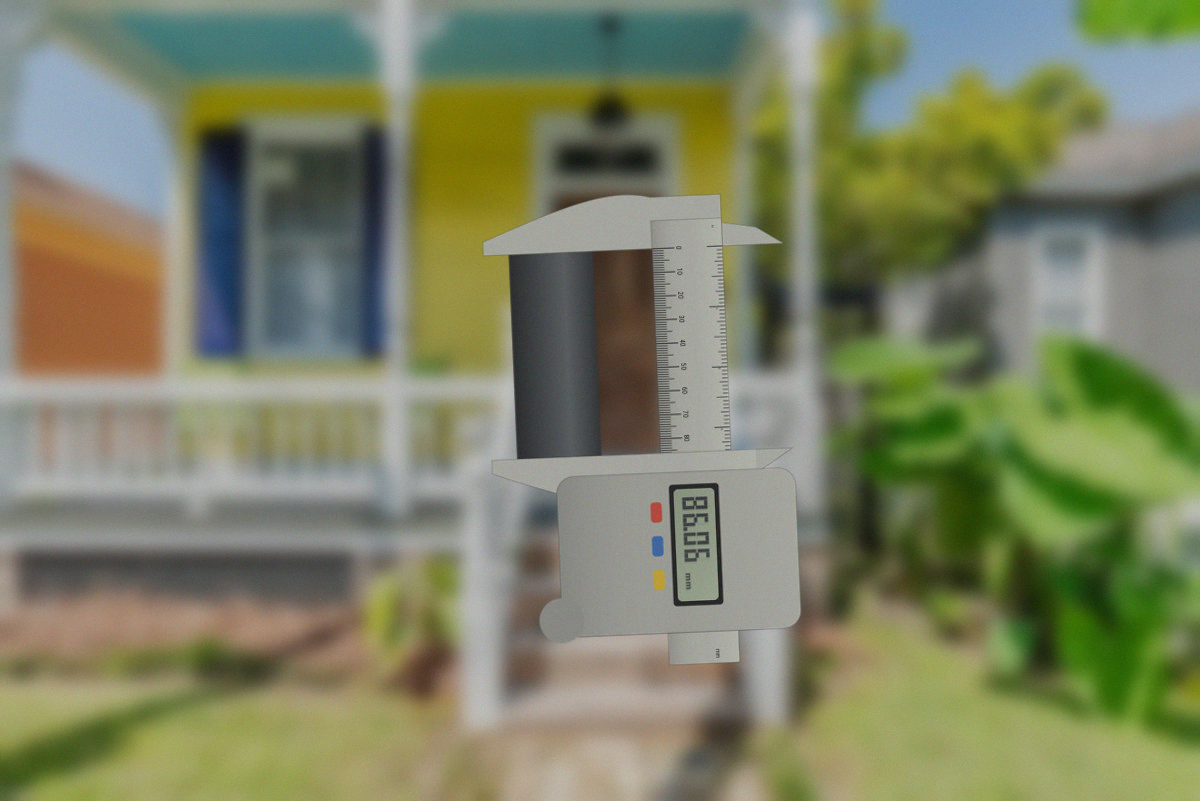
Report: 86.06 mm
